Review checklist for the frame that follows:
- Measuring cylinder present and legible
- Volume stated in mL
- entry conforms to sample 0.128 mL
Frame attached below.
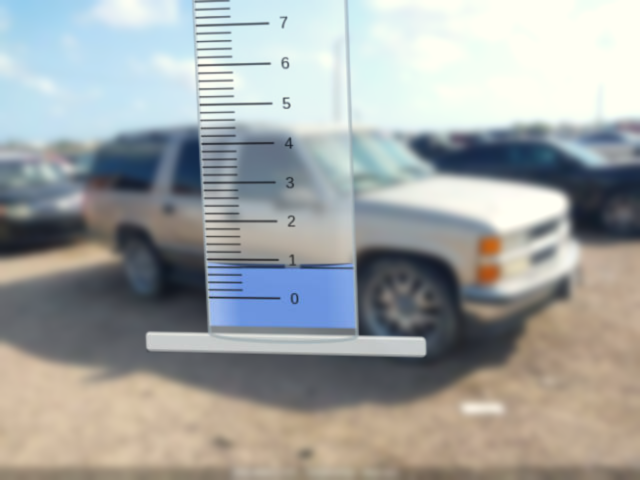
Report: 0.8 mL
